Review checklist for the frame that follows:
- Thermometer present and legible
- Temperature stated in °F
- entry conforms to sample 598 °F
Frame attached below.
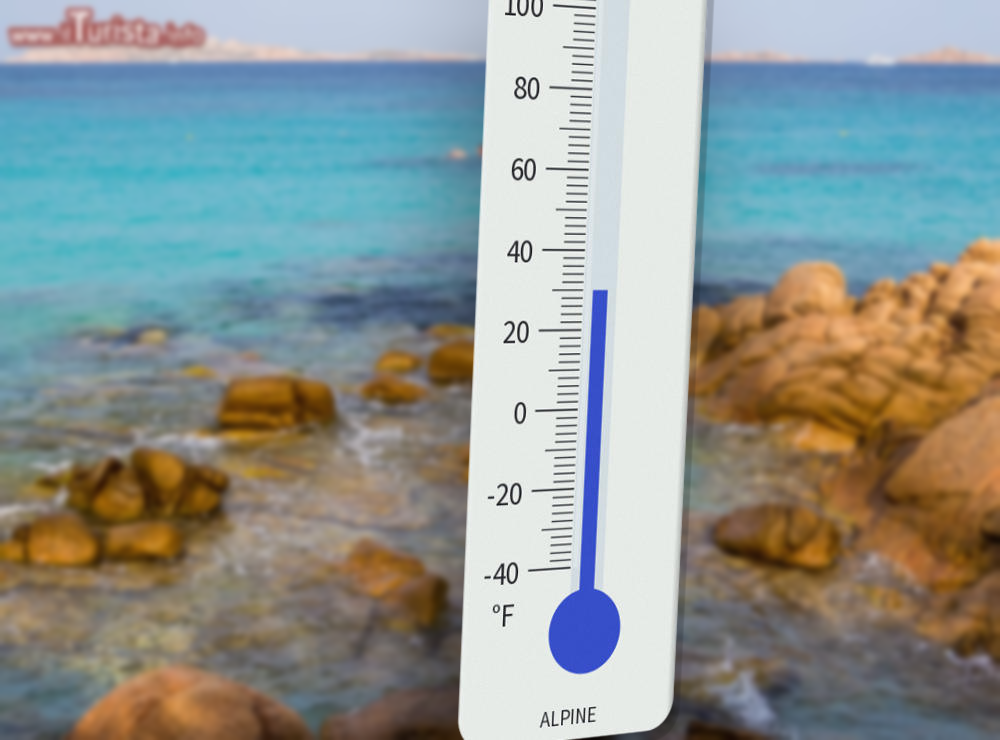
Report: 30 °F
